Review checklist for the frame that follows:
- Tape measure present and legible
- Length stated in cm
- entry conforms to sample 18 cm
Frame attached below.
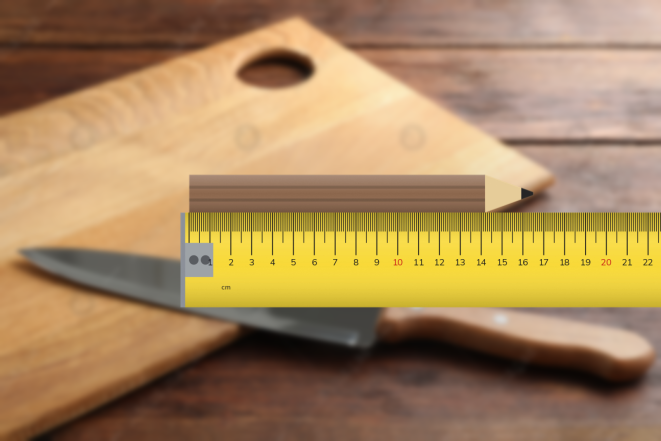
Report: 16.5 cm
